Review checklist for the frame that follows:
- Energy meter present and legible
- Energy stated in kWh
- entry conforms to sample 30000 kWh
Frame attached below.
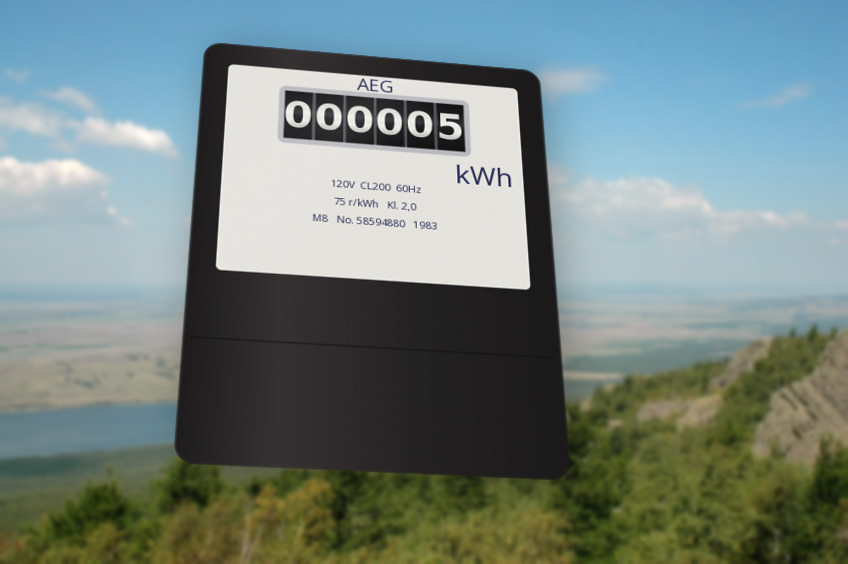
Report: 5 kWh
